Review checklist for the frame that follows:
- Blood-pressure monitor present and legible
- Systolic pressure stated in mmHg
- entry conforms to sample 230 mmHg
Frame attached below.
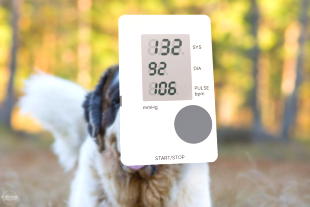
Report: 132 mmHg
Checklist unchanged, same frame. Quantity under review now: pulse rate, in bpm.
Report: 106 bpm
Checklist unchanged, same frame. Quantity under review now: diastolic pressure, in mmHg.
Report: 92 mmHg
